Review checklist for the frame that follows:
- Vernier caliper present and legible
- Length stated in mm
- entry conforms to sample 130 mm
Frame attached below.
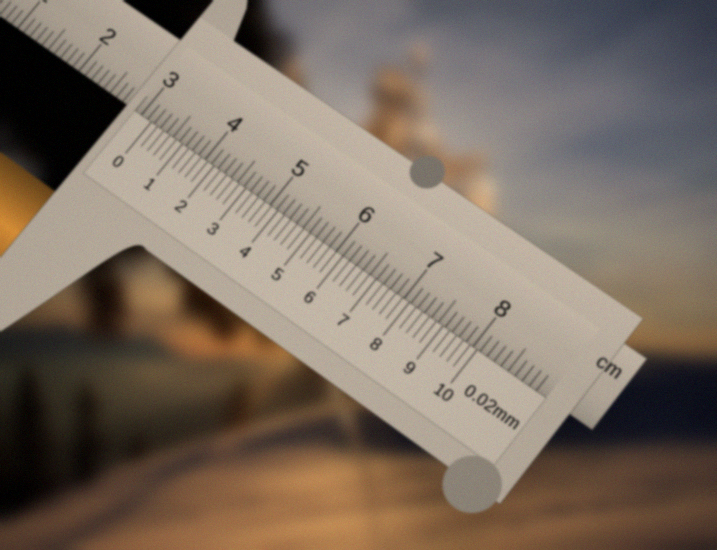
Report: 31.6 mm
